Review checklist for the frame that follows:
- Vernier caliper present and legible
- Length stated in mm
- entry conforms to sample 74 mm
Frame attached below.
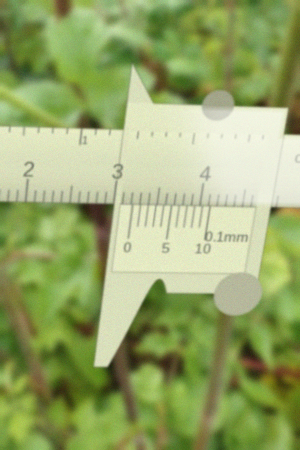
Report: 32.2 mm
